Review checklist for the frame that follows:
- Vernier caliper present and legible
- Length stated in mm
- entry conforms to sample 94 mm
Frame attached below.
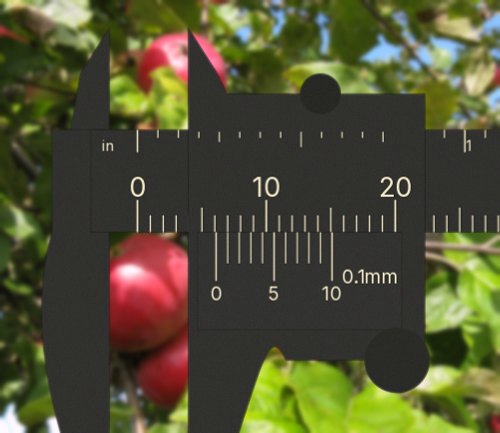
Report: 6.1 mm
